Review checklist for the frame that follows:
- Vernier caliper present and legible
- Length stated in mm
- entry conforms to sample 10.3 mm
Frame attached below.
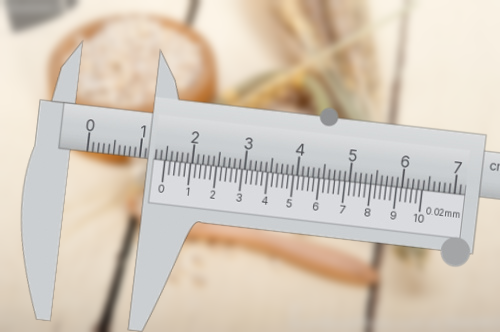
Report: 14.8 mm
